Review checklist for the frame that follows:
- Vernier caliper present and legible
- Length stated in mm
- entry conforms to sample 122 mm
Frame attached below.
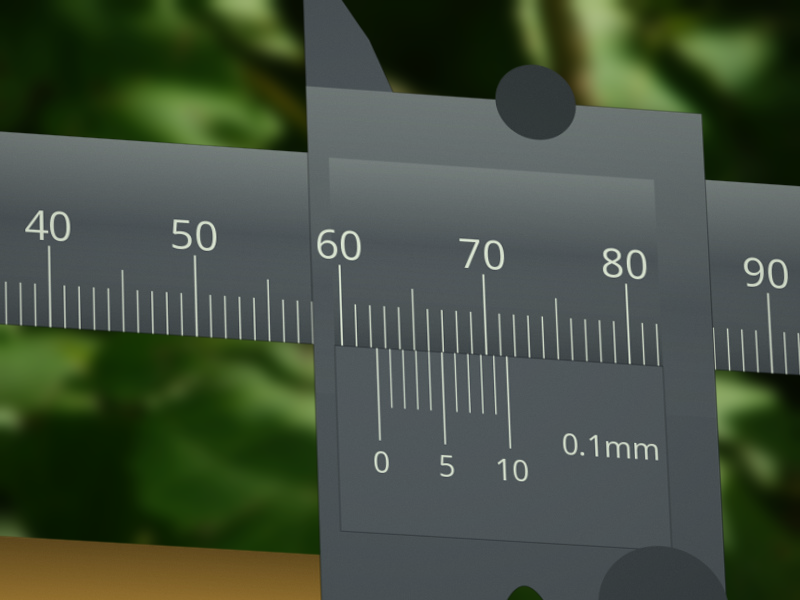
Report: 62.4 mm
